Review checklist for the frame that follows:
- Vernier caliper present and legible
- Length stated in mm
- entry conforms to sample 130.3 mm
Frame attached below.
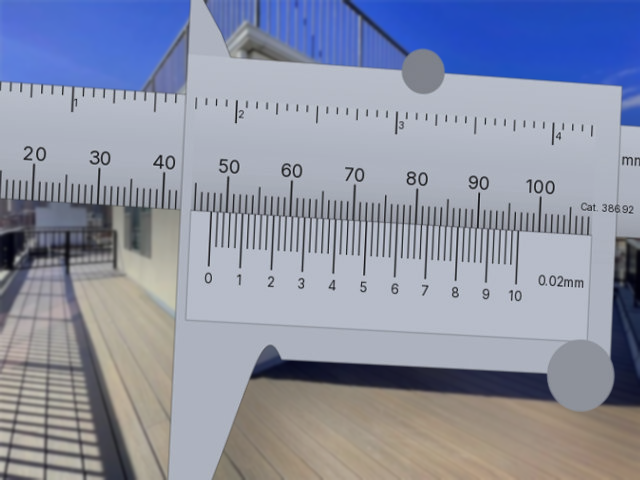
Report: 47.6 mm
